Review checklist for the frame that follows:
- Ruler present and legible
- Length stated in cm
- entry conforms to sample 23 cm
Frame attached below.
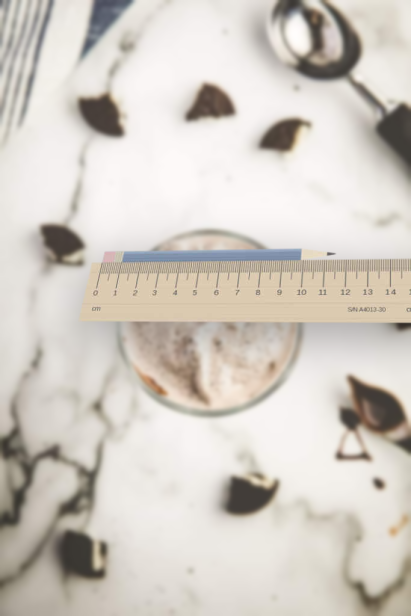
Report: 11.5 cm
